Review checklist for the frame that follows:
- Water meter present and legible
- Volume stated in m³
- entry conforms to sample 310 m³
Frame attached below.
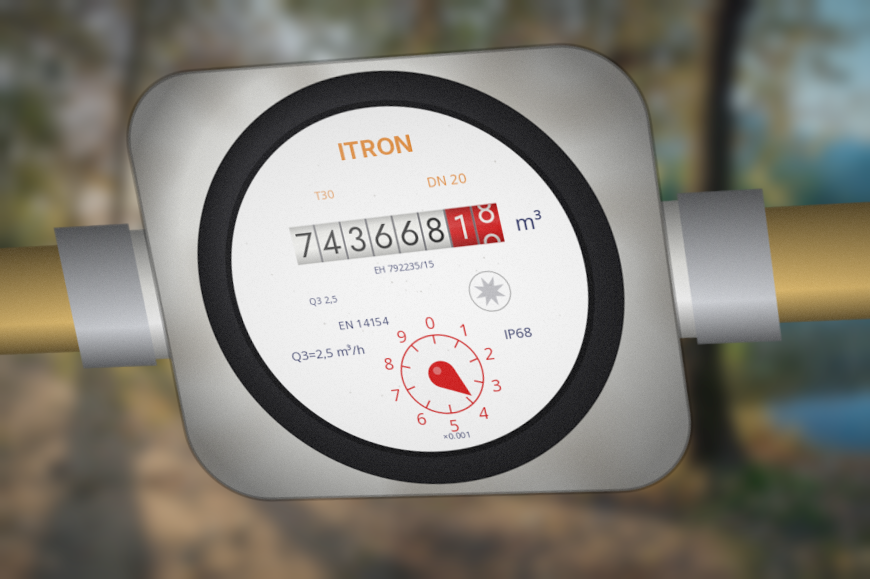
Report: 743668.183 m³
